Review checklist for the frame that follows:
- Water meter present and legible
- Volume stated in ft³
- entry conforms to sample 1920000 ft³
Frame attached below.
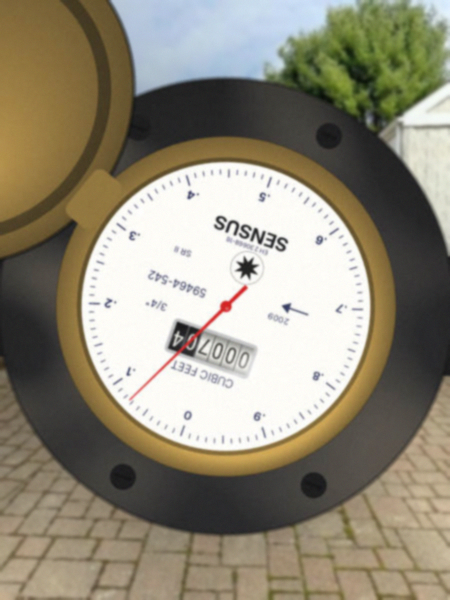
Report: 704.07 ft³
